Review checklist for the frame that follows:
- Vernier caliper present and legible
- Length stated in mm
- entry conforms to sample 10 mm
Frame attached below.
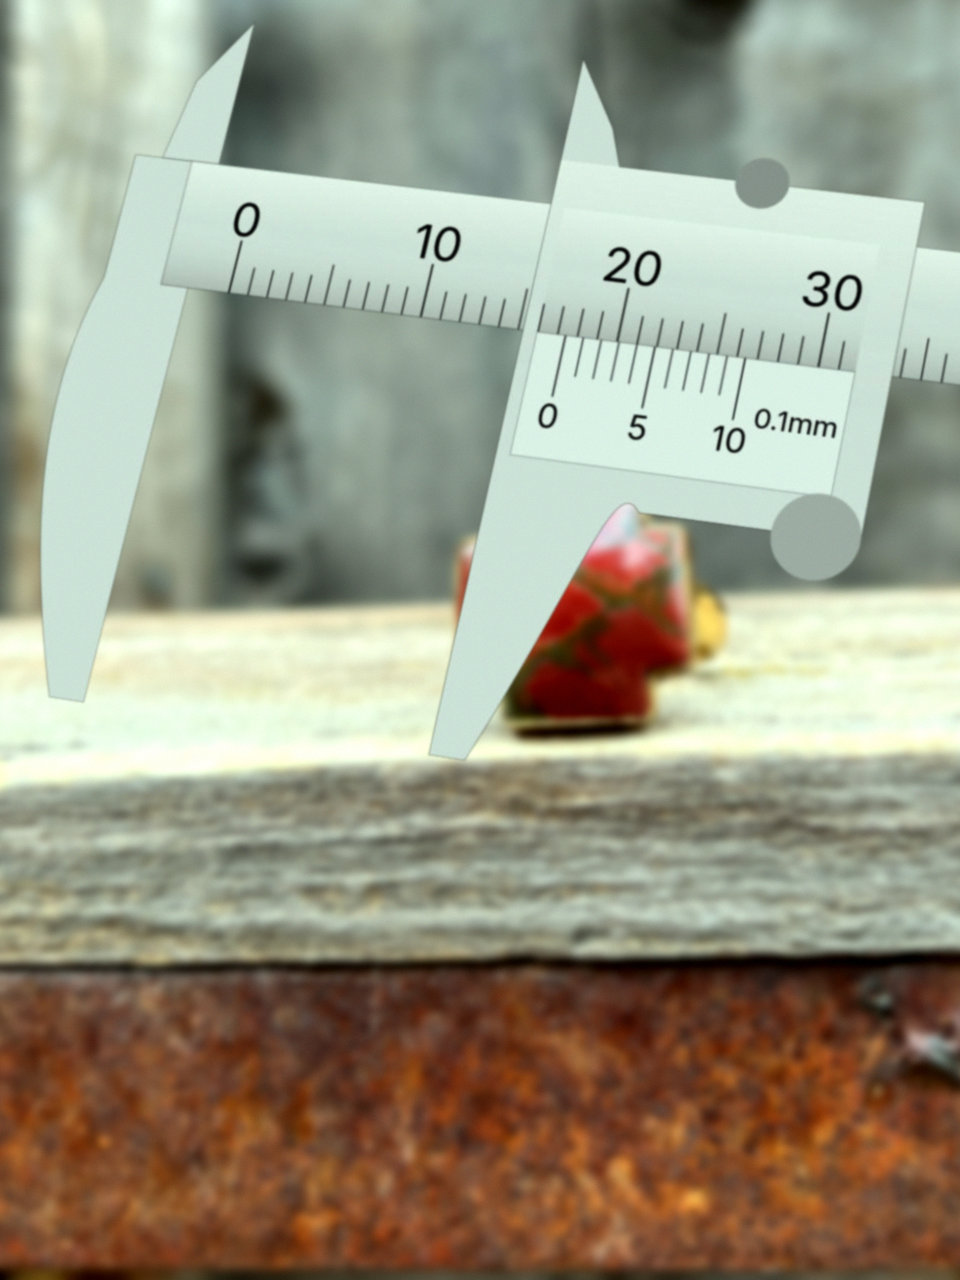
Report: 17.4 mm
